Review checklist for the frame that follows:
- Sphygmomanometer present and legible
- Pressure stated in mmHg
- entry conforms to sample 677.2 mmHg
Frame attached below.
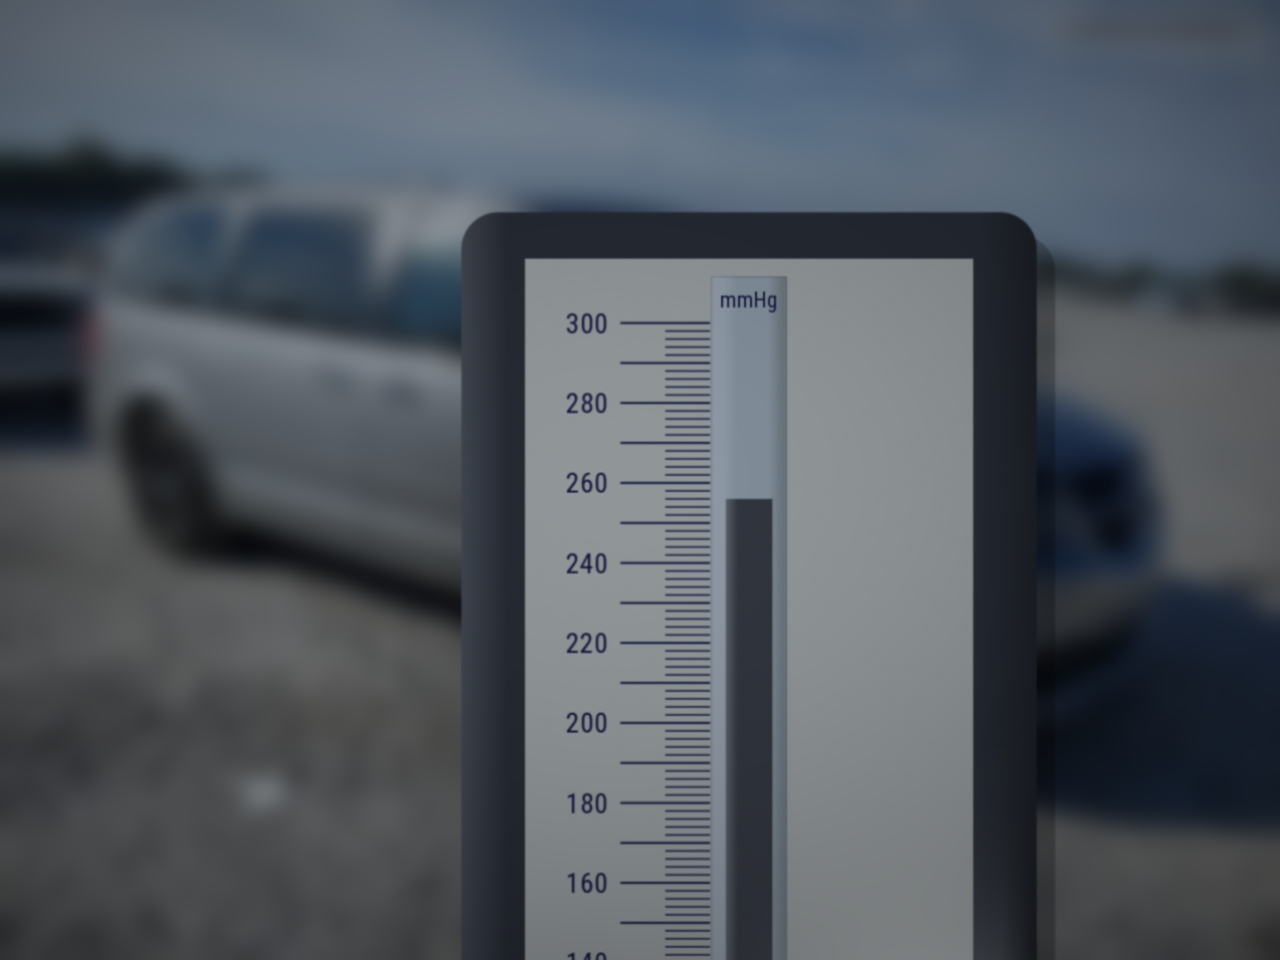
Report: 256 mmHg
